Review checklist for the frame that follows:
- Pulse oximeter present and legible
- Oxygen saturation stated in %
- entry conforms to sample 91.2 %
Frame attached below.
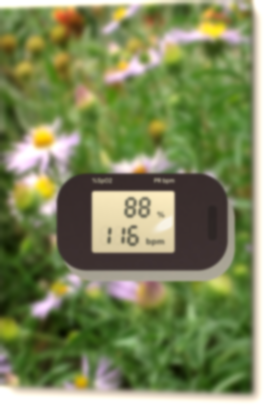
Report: 88 %
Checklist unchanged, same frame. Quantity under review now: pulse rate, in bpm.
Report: 116 bpm
